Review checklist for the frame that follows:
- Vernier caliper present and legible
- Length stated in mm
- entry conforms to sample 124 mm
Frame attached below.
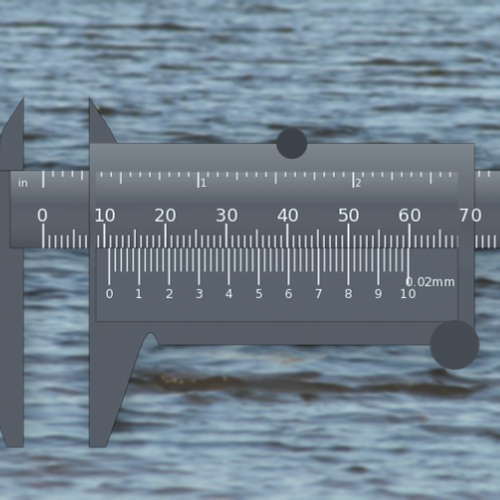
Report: 10.8 mm
